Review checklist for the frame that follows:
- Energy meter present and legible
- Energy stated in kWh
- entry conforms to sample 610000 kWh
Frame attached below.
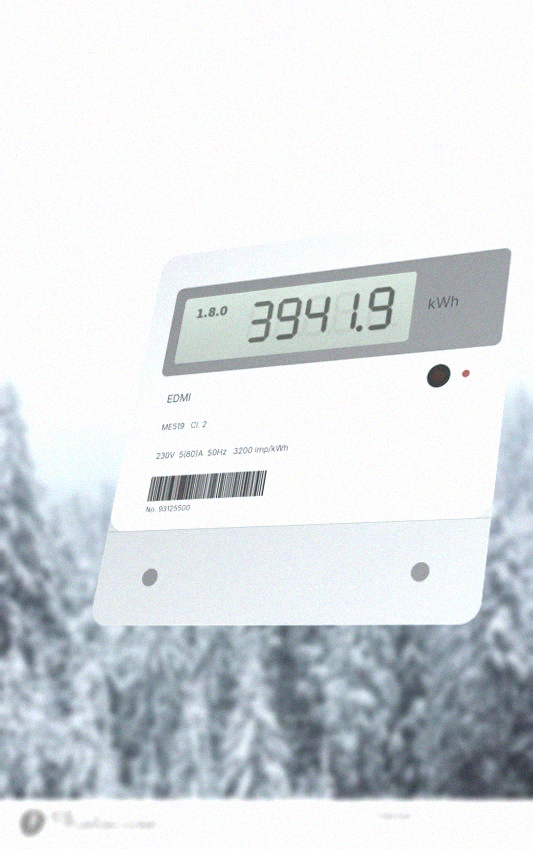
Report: 3941.9 kWh
